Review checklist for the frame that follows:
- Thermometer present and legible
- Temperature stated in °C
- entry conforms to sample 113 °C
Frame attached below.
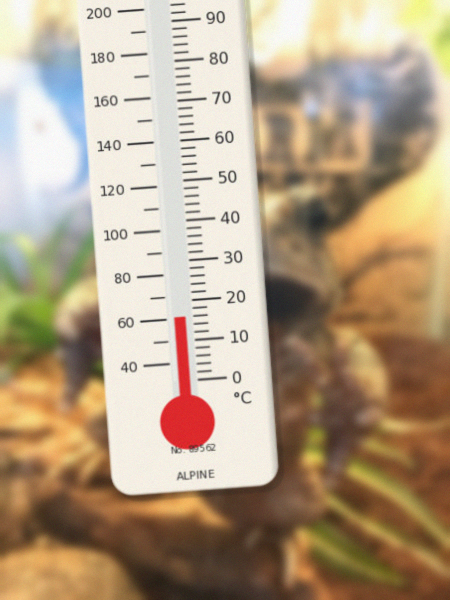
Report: 16 °C
